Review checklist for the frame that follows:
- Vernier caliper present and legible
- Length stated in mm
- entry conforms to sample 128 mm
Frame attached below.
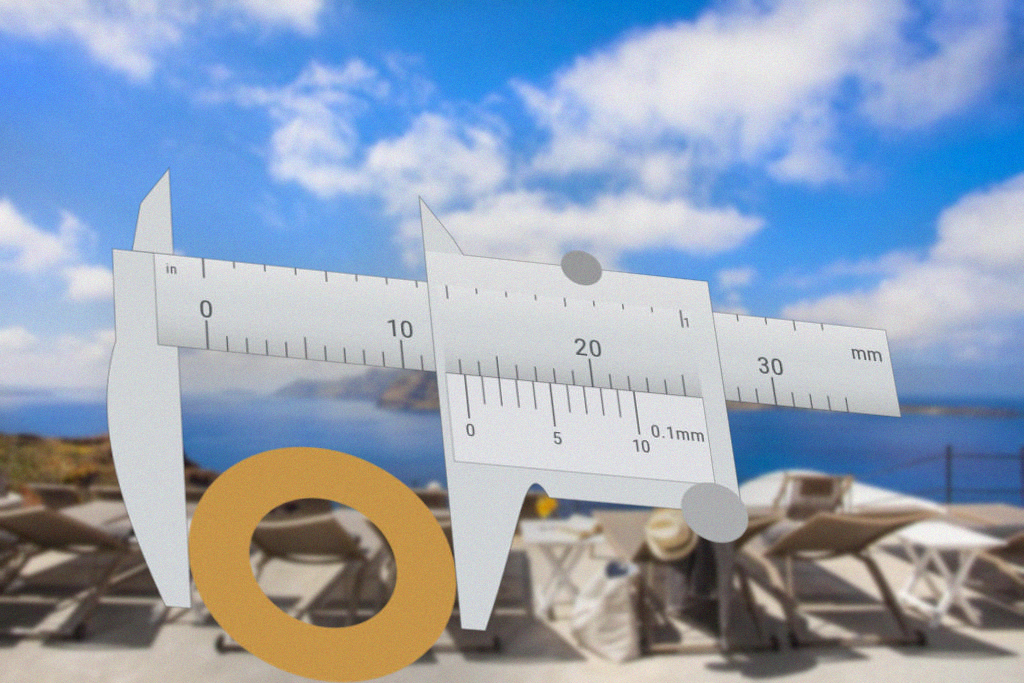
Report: 13.2 mm
